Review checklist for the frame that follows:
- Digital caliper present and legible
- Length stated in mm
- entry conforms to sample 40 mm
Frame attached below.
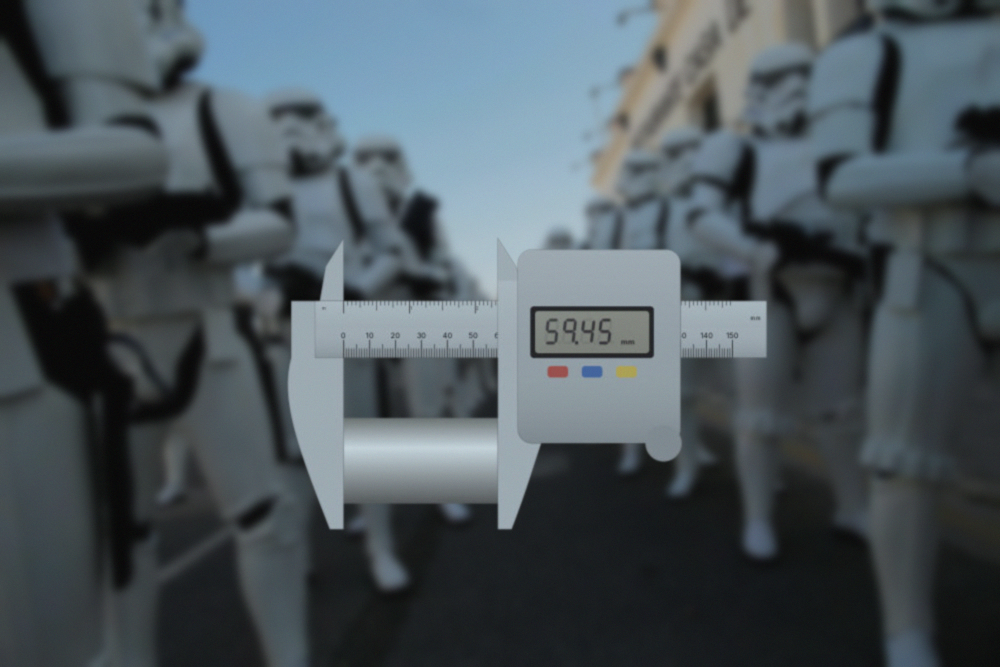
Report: 59.45 mm
